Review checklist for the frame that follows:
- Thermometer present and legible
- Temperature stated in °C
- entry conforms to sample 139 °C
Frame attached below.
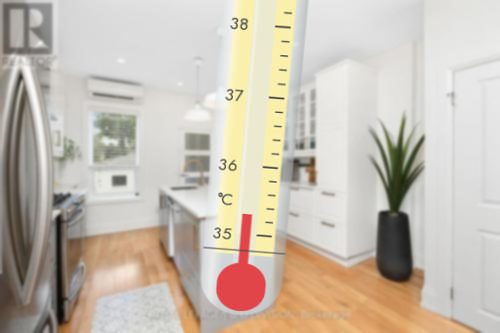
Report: 35.3 °C
